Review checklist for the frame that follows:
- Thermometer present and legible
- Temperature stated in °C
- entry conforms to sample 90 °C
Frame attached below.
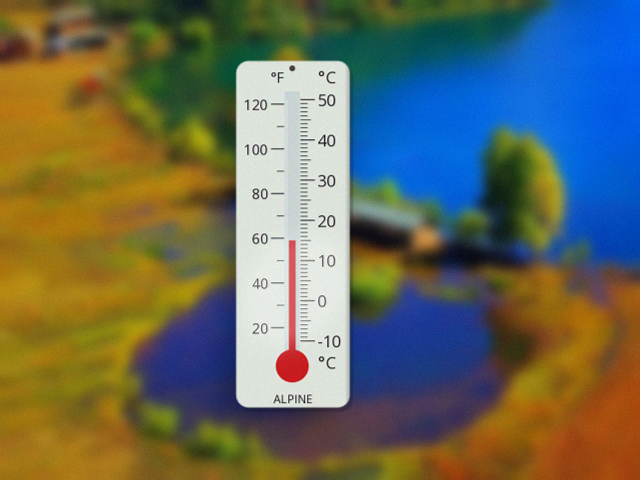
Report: 15 °C
